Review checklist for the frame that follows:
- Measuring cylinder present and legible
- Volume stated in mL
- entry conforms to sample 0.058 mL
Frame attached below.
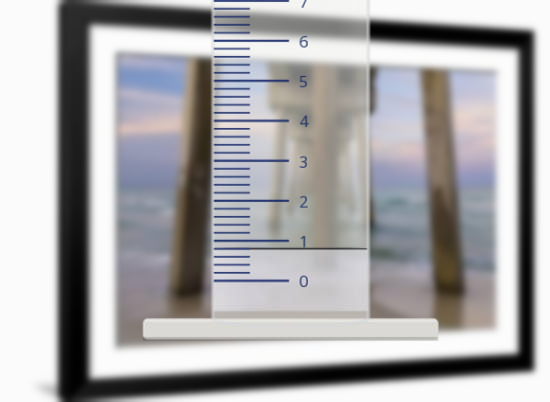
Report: 0.8 mL
